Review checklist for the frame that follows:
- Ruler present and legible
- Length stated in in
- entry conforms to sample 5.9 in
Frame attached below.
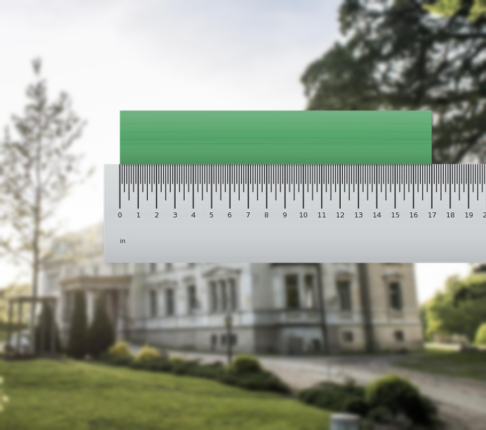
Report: 17 in
